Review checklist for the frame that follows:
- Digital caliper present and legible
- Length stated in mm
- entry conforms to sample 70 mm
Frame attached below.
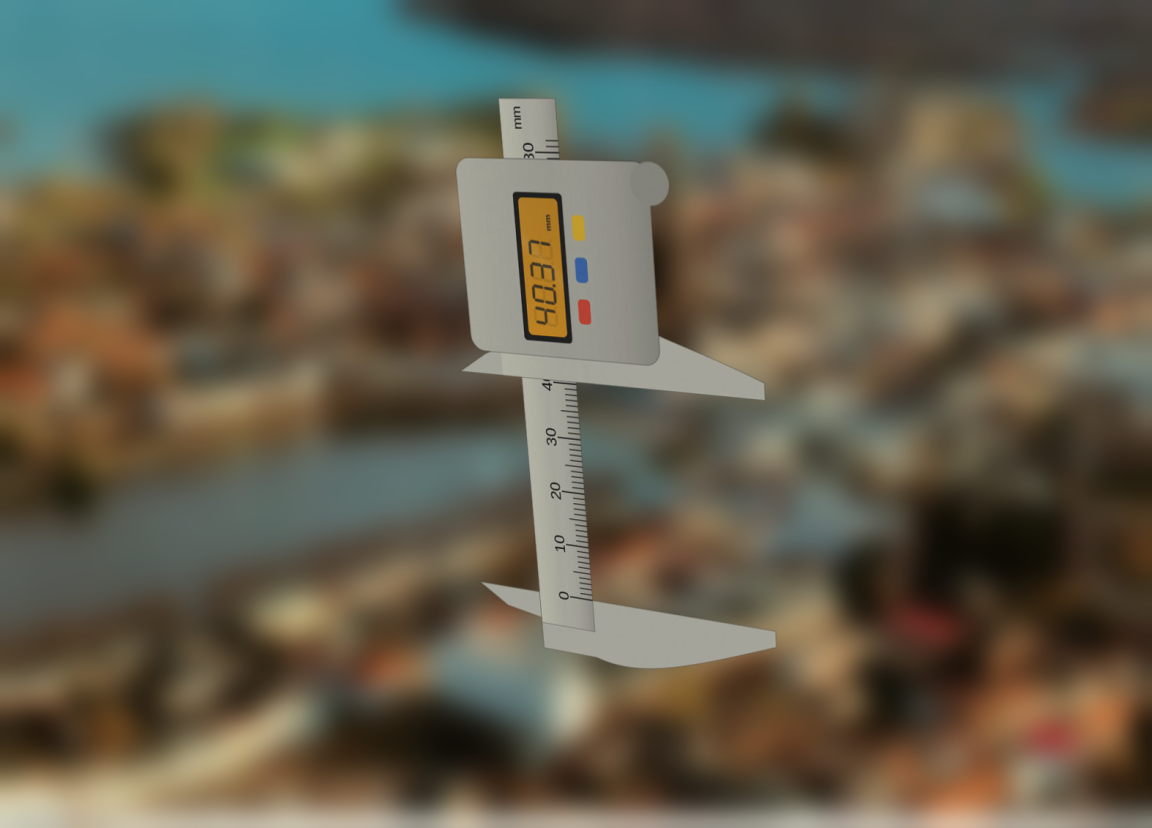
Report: 40.37 mm
